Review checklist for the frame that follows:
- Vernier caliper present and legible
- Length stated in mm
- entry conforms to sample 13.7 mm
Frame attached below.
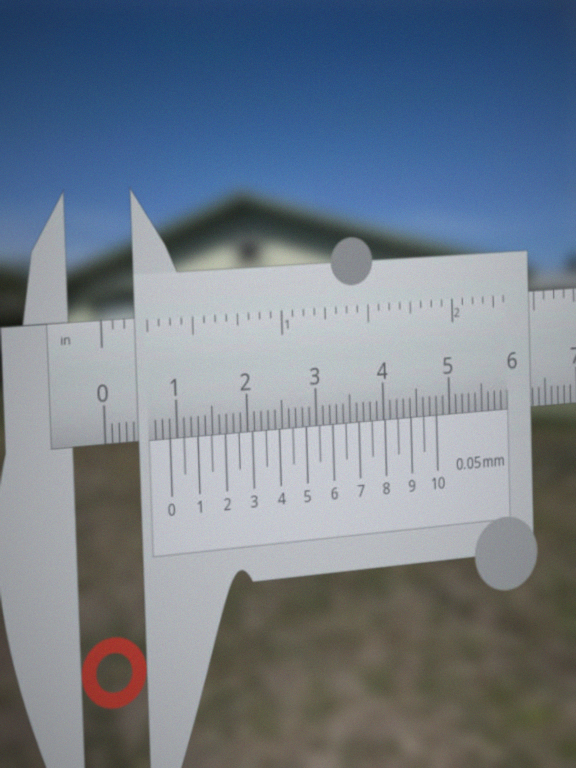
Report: 9.0 mm
